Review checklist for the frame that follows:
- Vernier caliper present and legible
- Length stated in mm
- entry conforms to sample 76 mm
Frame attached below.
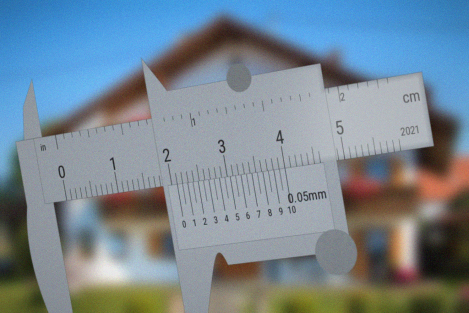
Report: 21.0 mm
